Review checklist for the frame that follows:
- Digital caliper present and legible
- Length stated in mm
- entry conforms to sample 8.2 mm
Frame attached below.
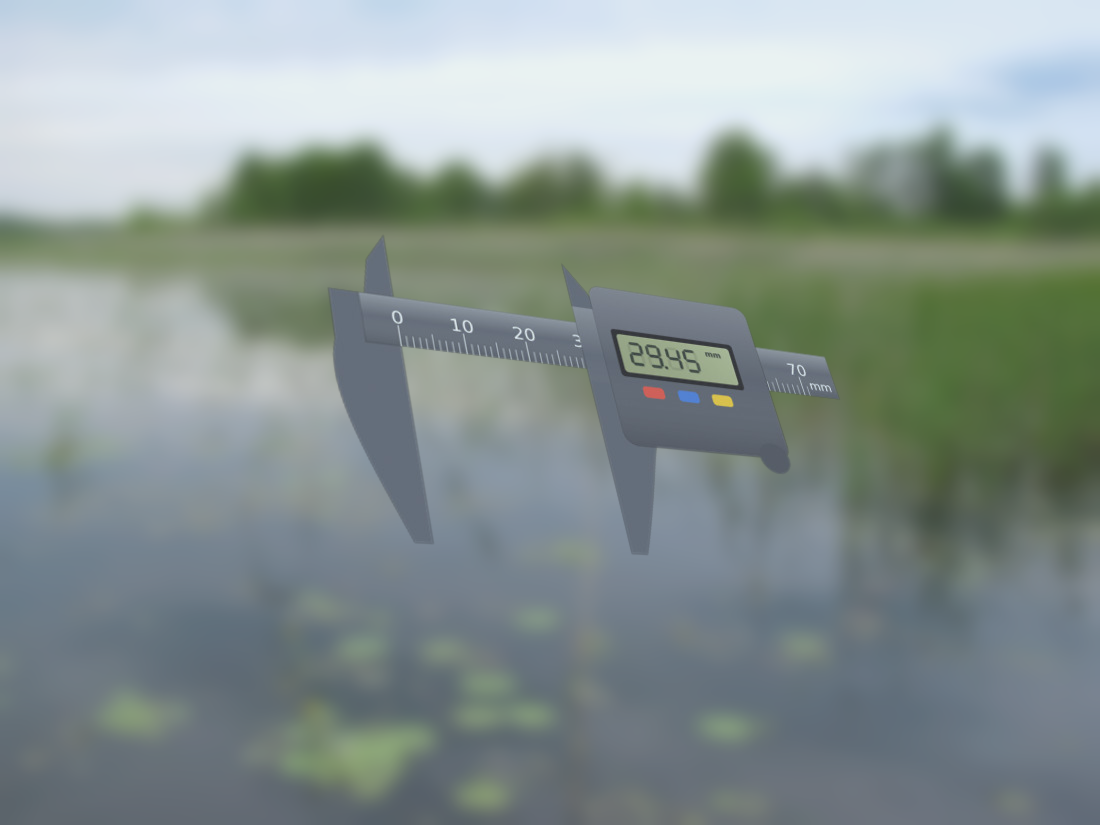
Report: 29.45 mm
